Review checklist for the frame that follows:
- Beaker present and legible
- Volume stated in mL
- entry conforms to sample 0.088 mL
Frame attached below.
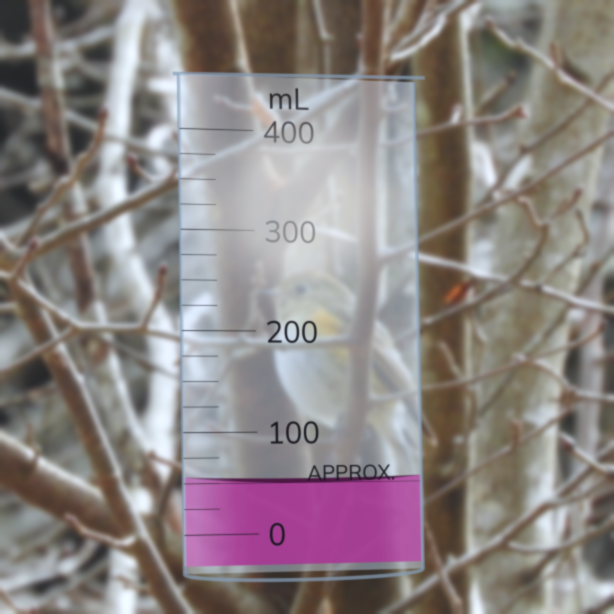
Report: 50 mL
